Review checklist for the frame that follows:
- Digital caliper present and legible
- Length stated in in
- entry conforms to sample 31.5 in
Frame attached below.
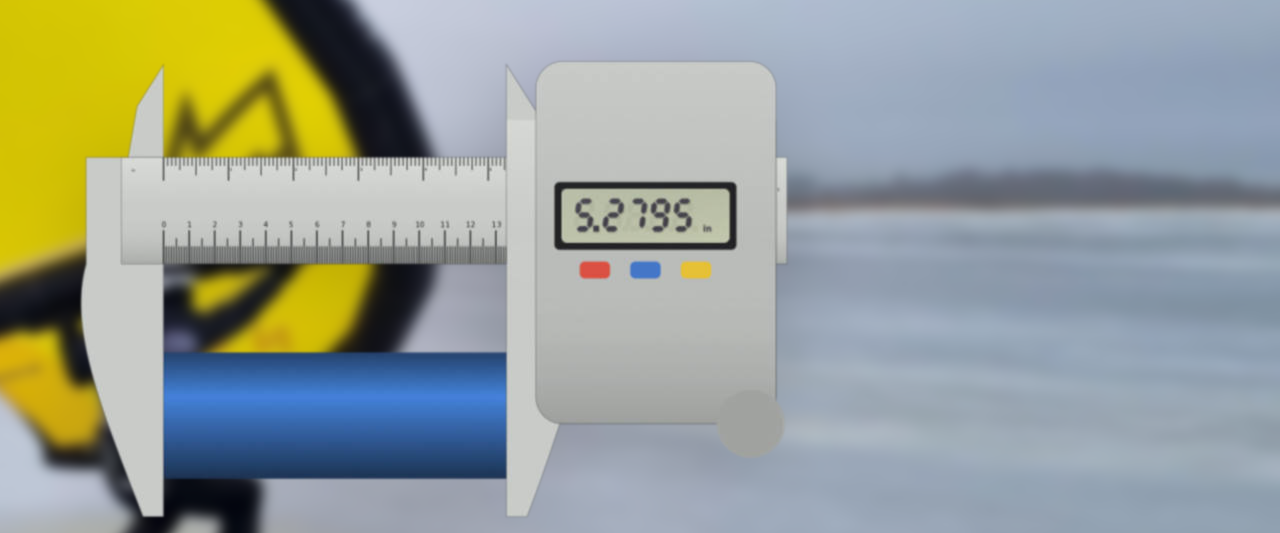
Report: 5.2795 in
